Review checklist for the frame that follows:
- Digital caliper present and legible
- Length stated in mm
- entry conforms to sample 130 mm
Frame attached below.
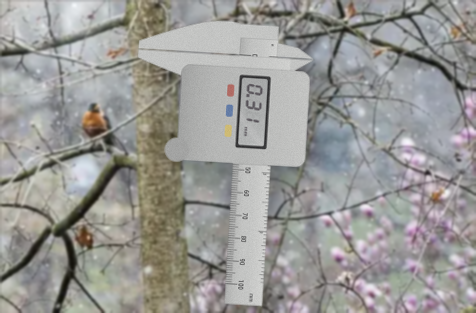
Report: 0.31 mm
